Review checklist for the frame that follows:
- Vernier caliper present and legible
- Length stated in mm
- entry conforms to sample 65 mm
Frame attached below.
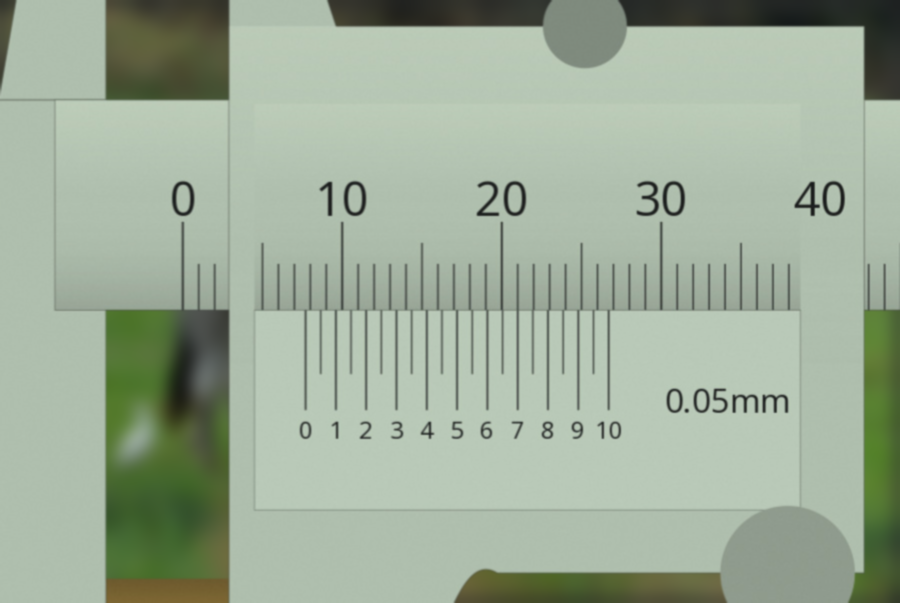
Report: 7.7 mm
